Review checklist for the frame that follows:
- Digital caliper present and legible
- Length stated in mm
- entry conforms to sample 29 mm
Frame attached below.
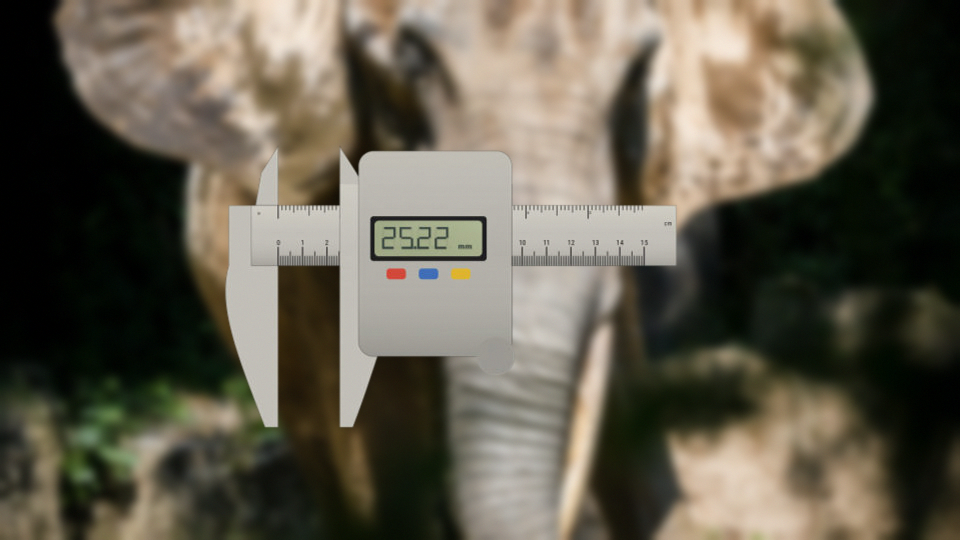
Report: 25.22 mm
